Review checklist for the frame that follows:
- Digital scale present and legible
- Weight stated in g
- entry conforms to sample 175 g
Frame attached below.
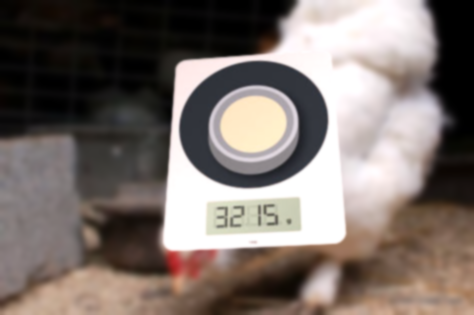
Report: 3215 g
